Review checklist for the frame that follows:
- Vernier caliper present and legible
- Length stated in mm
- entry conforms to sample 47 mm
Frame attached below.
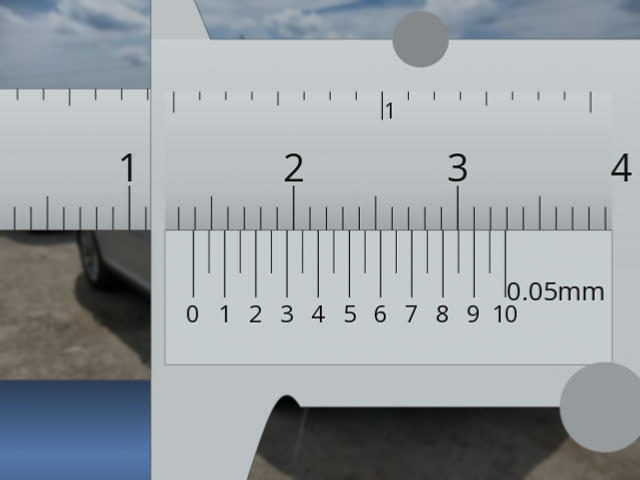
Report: 13.9 mm
